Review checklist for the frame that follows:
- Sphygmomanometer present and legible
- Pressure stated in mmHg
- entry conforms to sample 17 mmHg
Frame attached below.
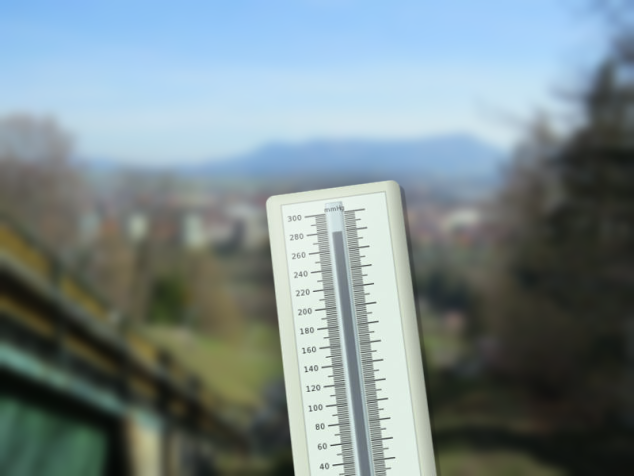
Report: 280 mmHg
